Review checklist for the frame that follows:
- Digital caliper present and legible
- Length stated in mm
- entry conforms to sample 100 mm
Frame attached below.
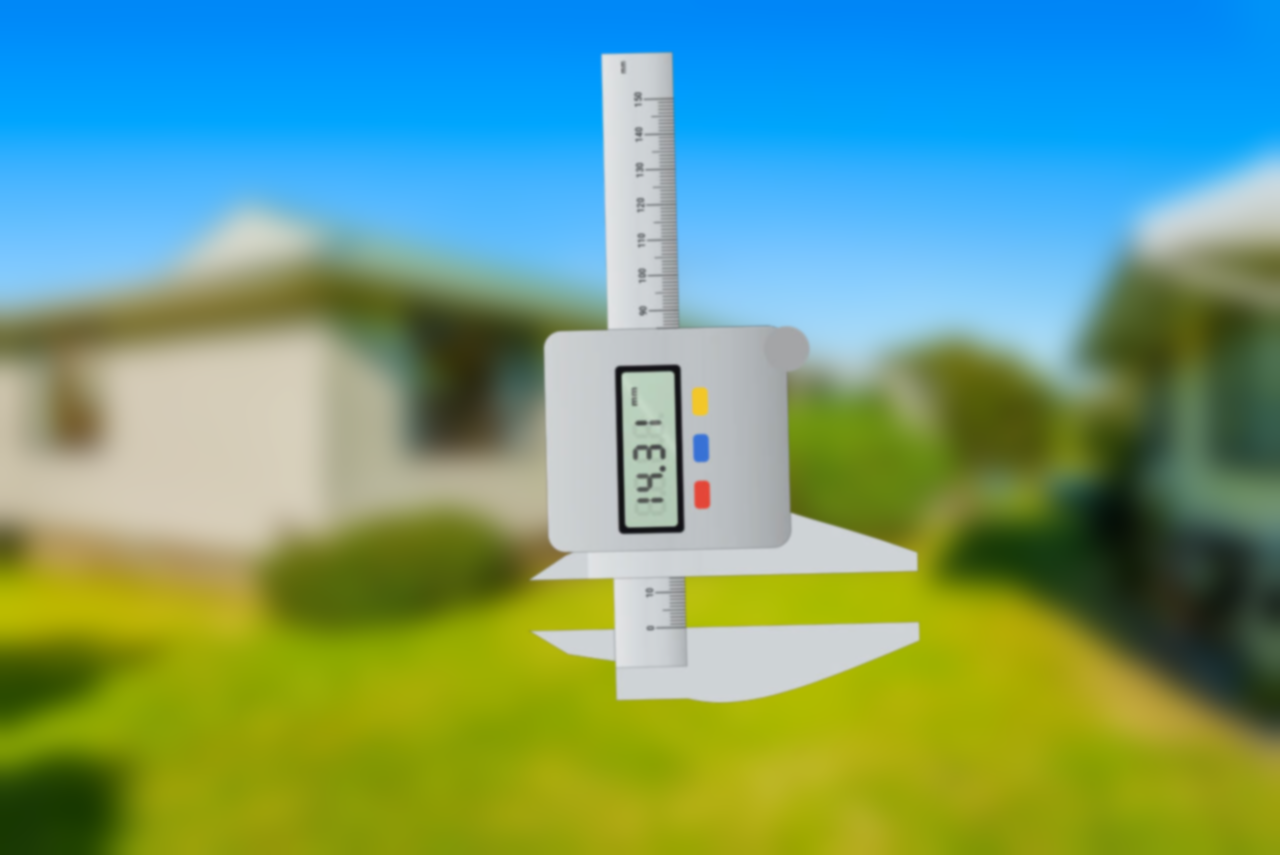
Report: 14.31 mm
